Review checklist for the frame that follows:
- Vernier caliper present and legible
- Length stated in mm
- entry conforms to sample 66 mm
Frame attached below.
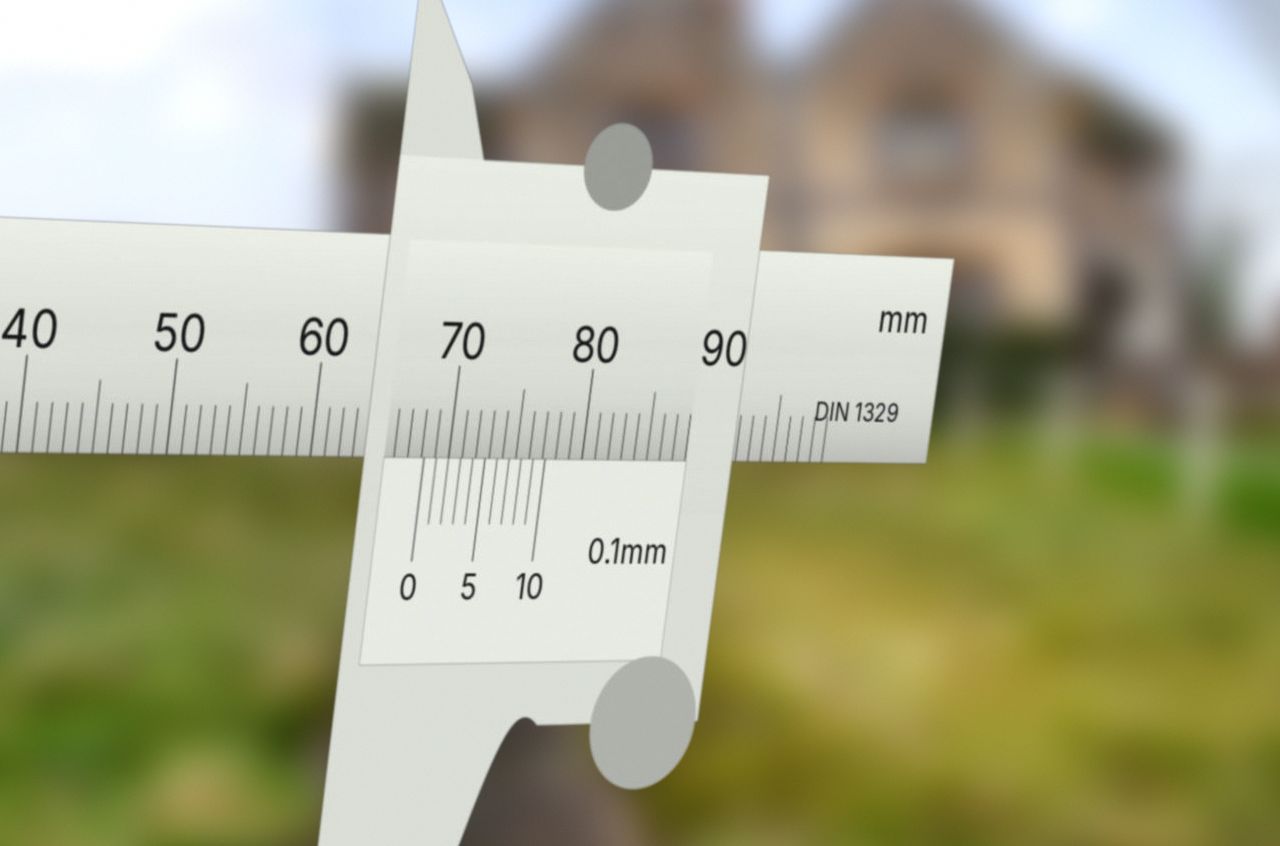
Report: 68.2 mm
